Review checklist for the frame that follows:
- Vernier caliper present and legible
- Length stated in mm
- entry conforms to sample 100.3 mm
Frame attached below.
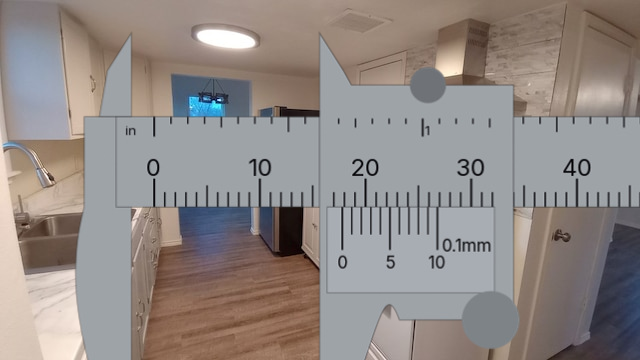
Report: 17.8 mm
